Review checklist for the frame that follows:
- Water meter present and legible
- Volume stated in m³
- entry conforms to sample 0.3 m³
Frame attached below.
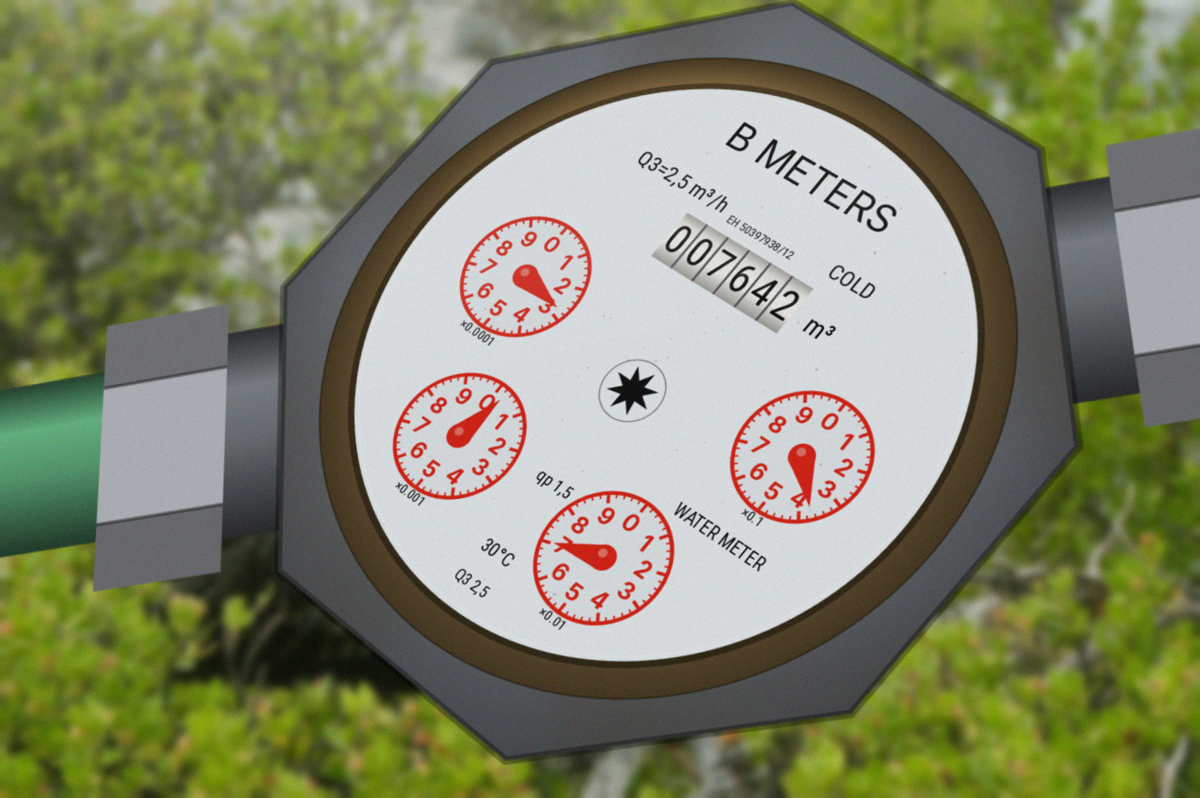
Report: 7642.3702 m³
